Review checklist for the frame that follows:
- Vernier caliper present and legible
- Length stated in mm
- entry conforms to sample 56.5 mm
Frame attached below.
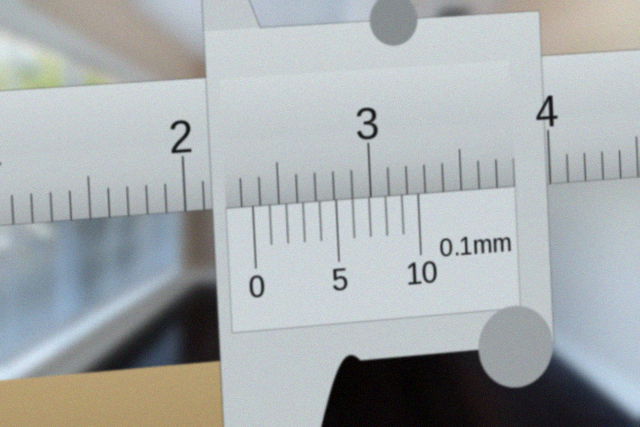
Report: 23.6 mm
